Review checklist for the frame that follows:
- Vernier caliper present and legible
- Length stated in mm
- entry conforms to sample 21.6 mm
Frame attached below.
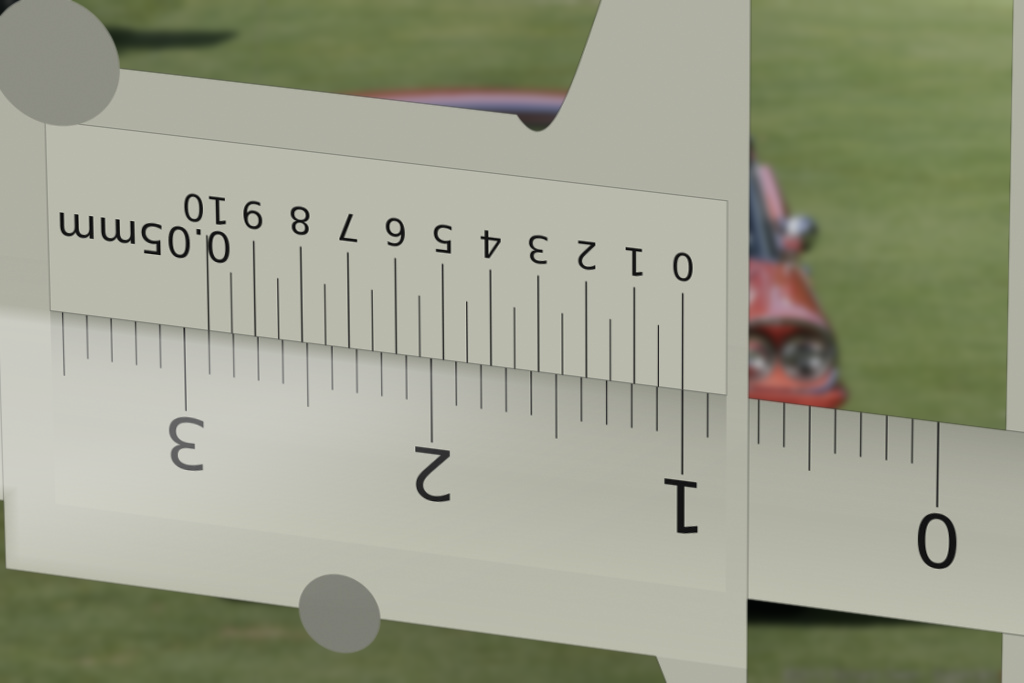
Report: 10.00 mm
